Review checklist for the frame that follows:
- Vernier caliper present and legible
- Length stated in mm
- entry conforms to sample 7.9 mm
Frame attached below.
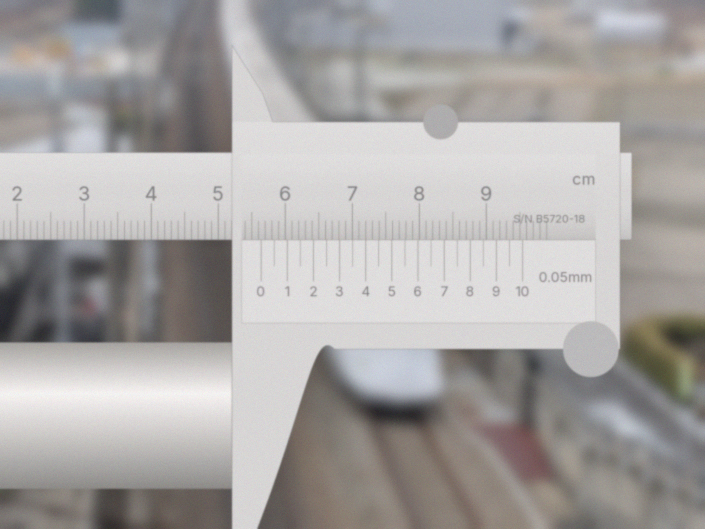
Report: 56.4 mm
